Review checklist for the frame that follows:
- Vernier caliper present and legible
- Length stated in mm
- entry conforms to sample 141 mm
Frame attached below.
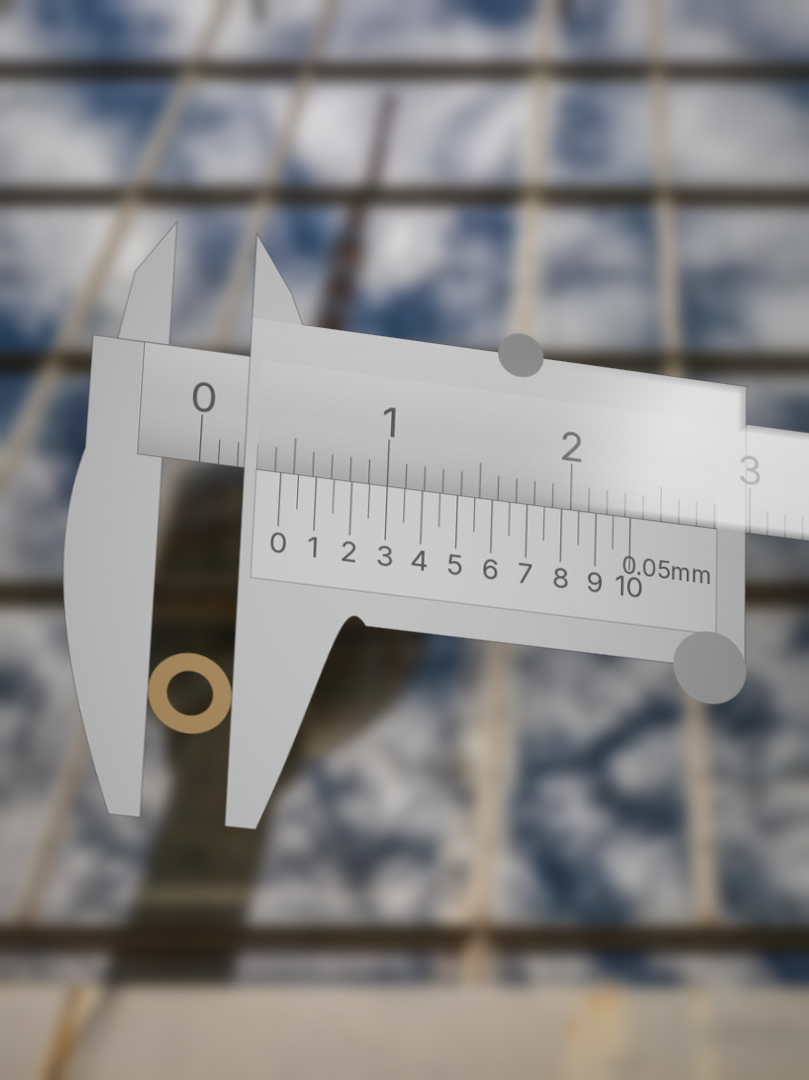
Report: 4.3 mm
